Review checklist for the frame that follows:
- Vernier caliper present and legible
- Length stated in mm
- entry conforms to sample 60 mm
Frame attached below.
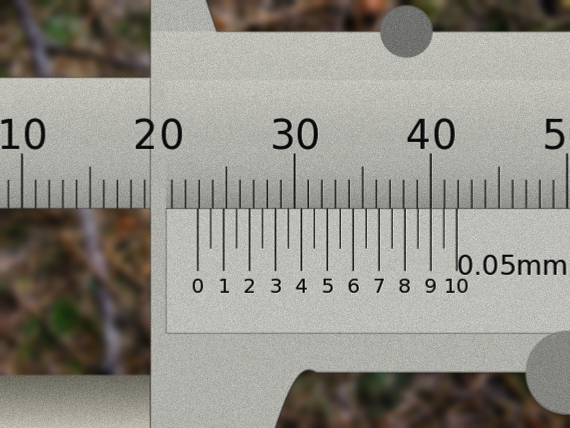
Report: 22.9 mm
